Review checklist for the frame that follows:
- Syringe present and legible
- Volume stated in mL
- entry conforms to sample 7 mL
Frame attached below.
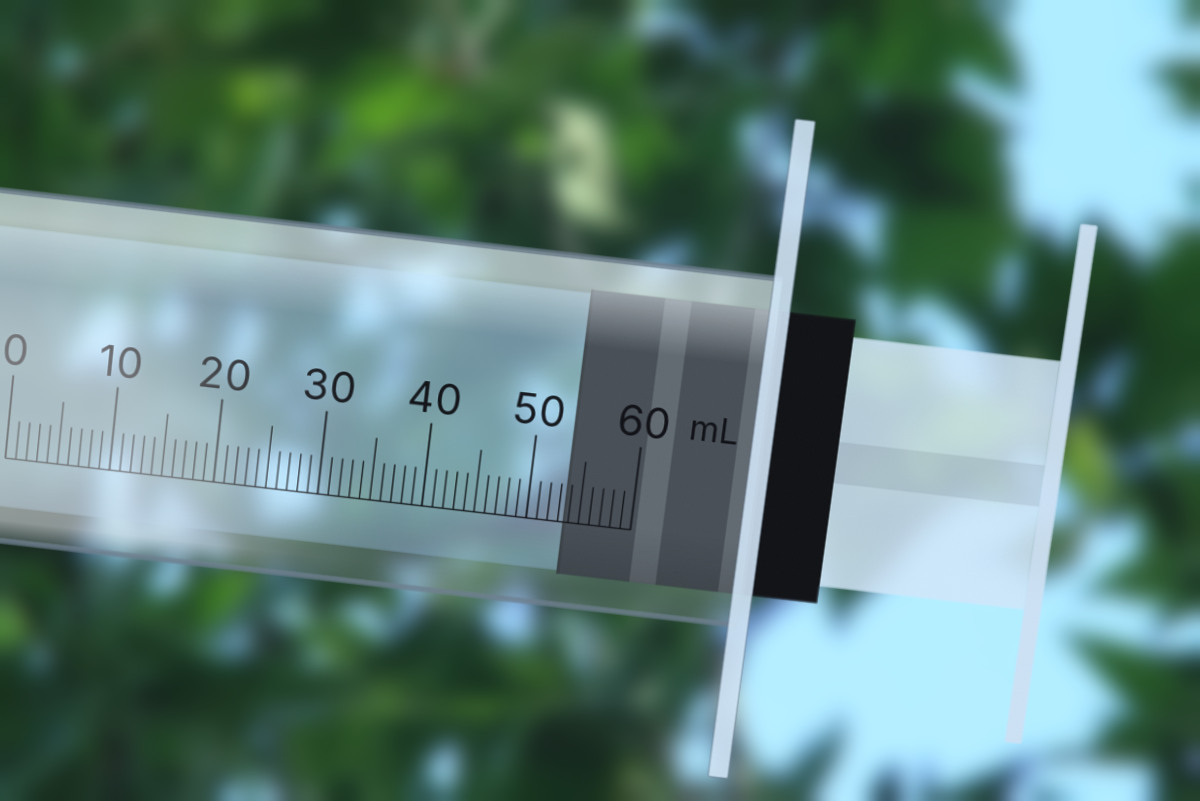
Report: 53.5 mL
